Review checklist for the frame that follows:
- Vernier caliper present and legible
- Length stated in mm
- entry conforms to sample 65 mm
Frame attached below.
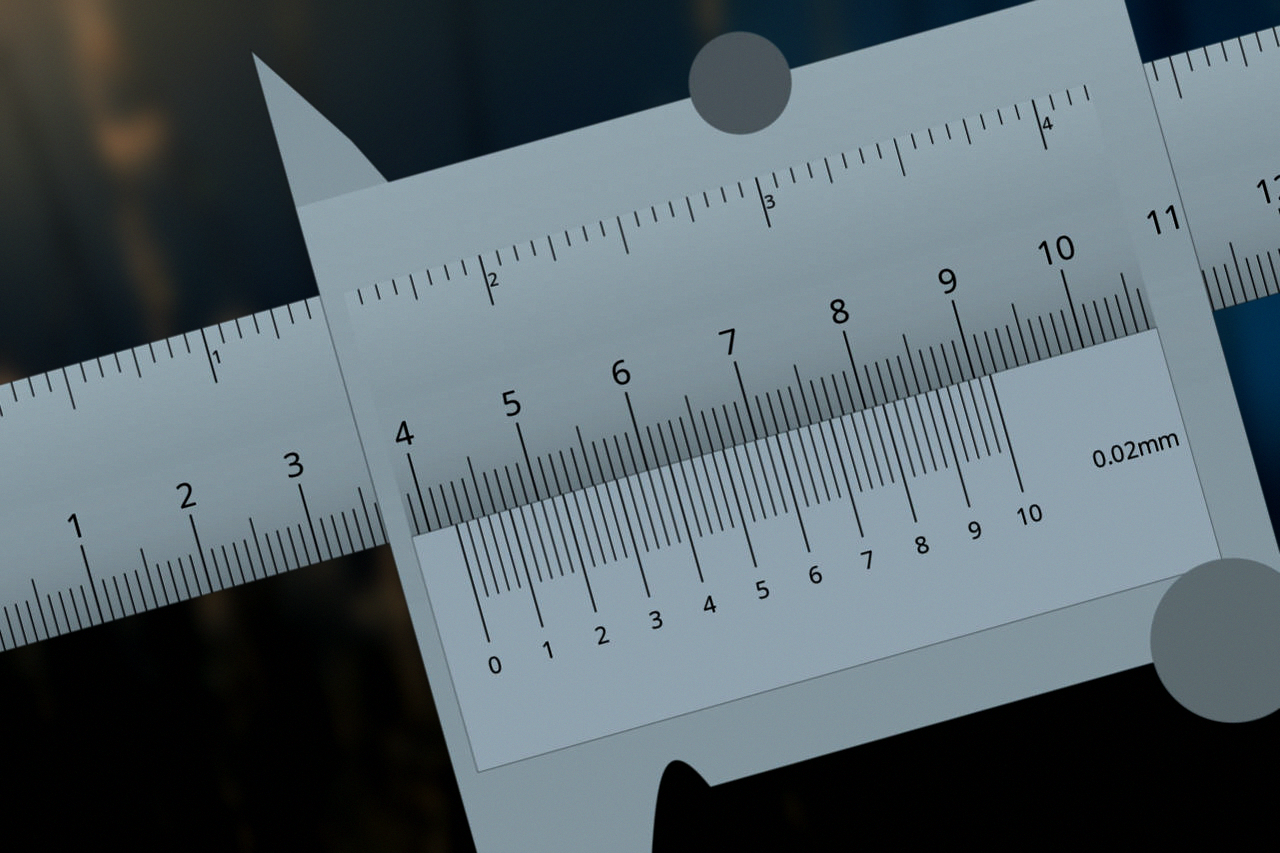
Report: 42.4 mm
